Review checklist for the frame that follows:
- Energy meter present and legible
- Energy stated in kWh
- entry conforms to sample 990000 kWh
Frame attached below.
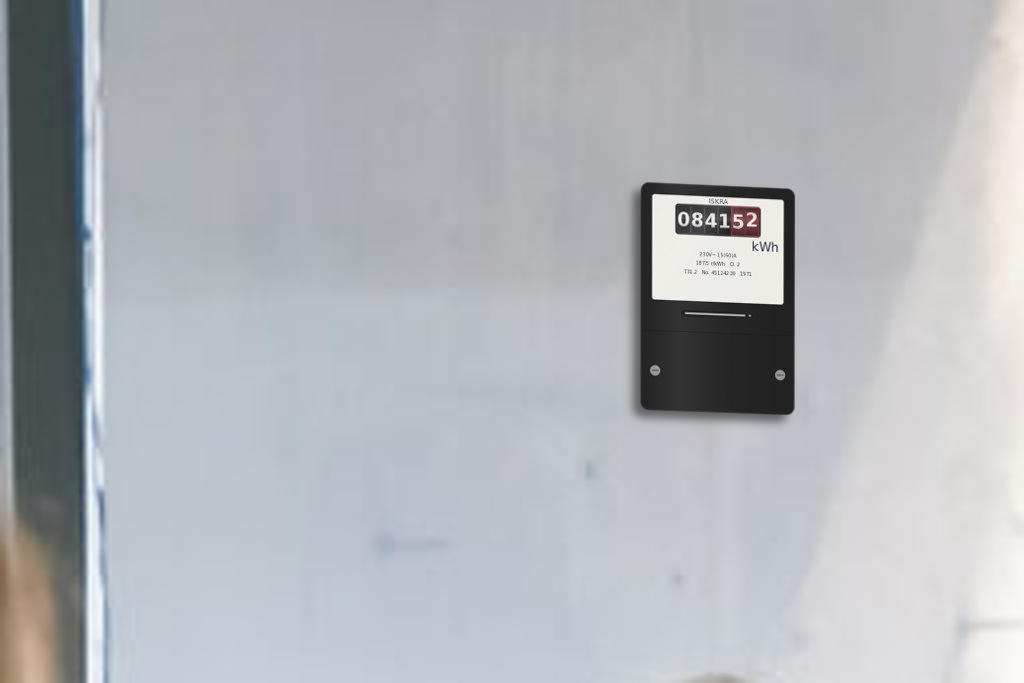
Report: 841.52 kWh
